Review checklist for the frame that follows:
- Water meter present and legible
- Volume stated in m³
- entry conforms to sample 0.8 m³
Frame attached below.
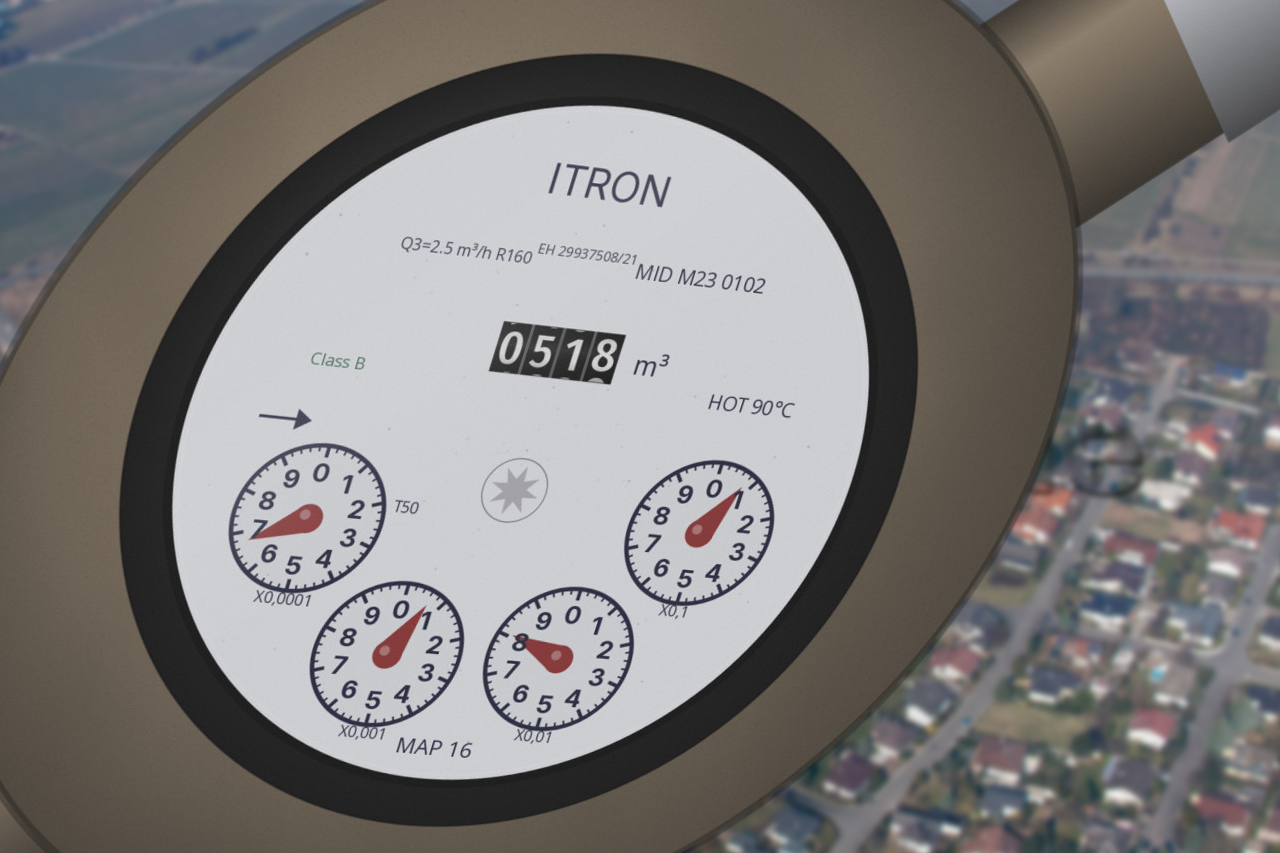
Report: 518.0806 m³
